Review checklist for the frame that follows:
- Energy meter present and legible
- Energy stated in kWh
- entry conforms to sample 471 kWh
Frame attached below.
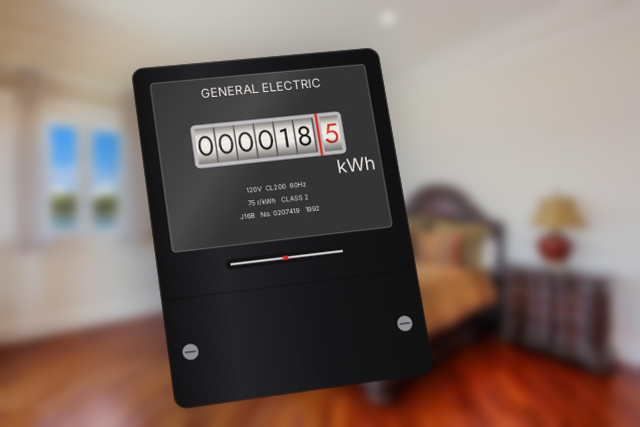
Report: 18.5 kWh
